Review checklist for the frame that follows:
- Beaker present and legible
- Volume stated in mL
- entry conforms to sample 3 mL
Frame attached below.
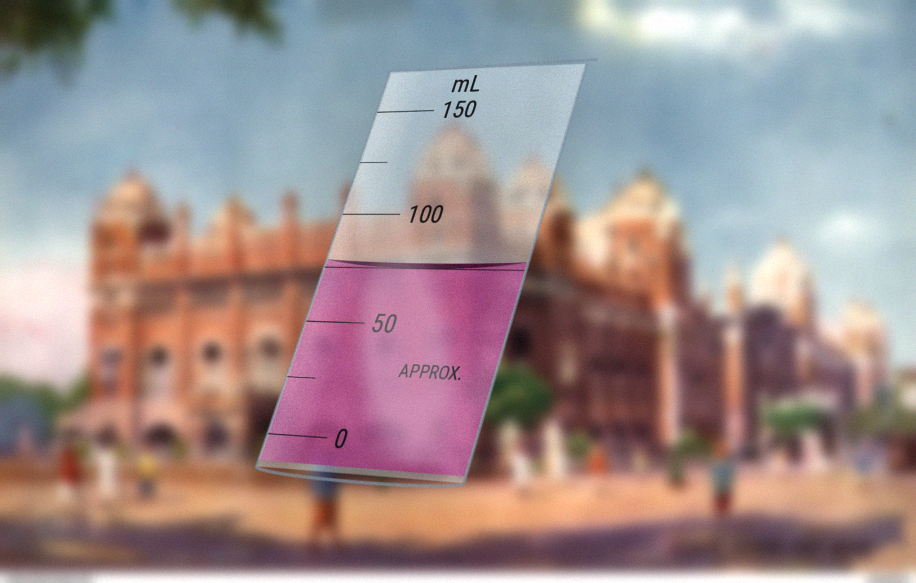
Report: 75 mL
